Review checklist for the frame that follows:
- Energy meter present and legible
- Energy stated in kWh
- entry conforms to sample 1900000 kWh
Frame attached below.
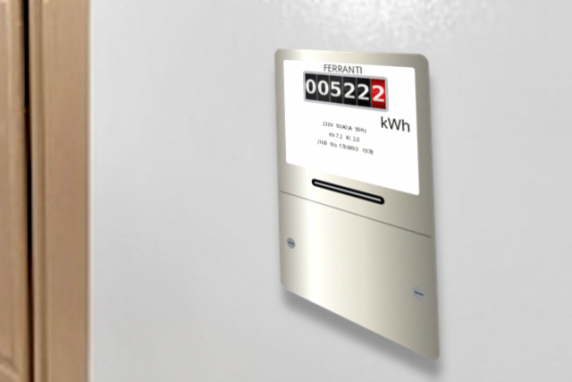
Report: 522.2 kWh
